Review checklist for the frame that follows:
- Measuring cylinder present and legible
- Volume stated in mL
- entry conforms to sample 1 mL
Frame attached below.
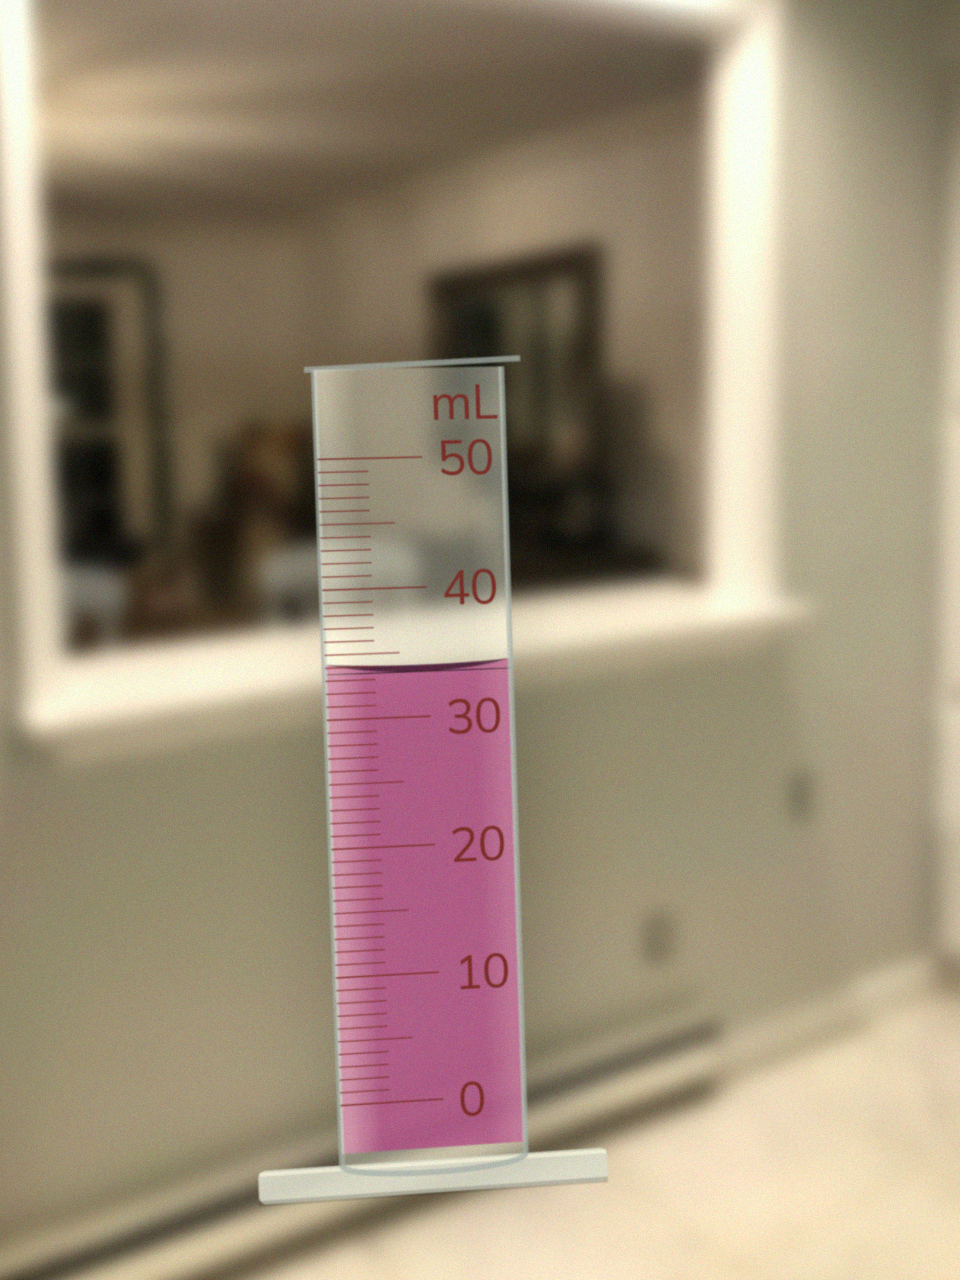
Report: 33.5 mL
